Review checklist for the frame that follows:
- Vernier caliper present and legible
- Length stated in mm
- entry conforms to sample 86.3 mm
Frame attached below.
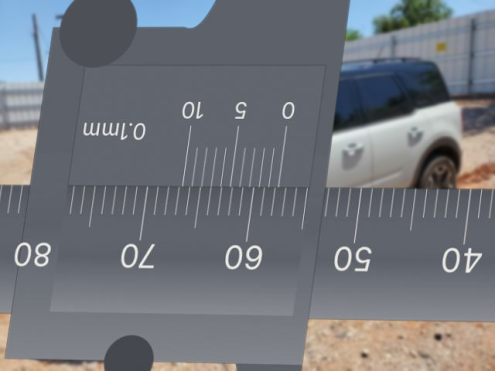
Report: 57.7 mm
